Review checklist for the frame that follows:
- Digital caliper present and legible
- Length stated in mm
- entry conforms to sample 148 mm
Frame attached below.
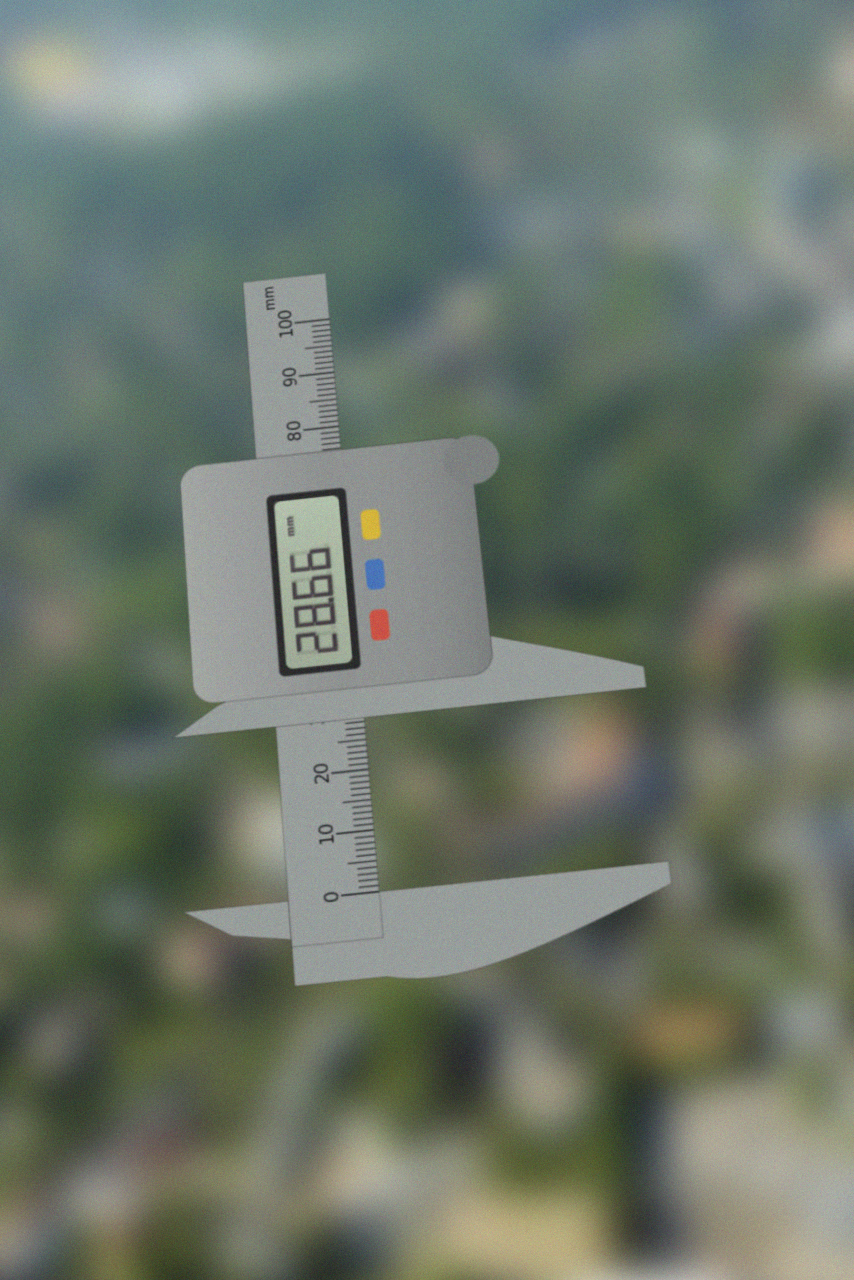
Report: 28.66 mm
